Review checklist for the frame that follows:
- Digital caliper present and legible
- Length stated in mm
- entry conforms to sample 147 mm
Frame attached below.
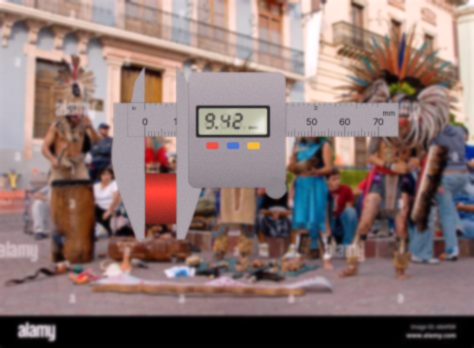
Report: 9.42 mm
